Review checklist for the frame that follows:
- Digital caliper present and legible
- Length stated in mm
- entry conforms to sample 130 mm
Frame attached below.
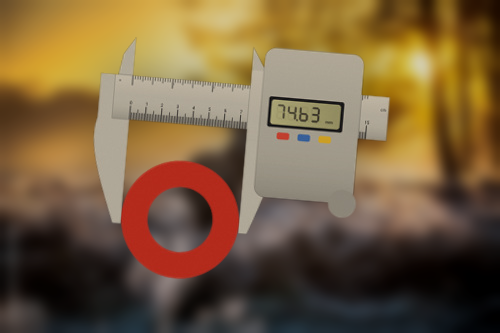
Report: 74.63 mm
